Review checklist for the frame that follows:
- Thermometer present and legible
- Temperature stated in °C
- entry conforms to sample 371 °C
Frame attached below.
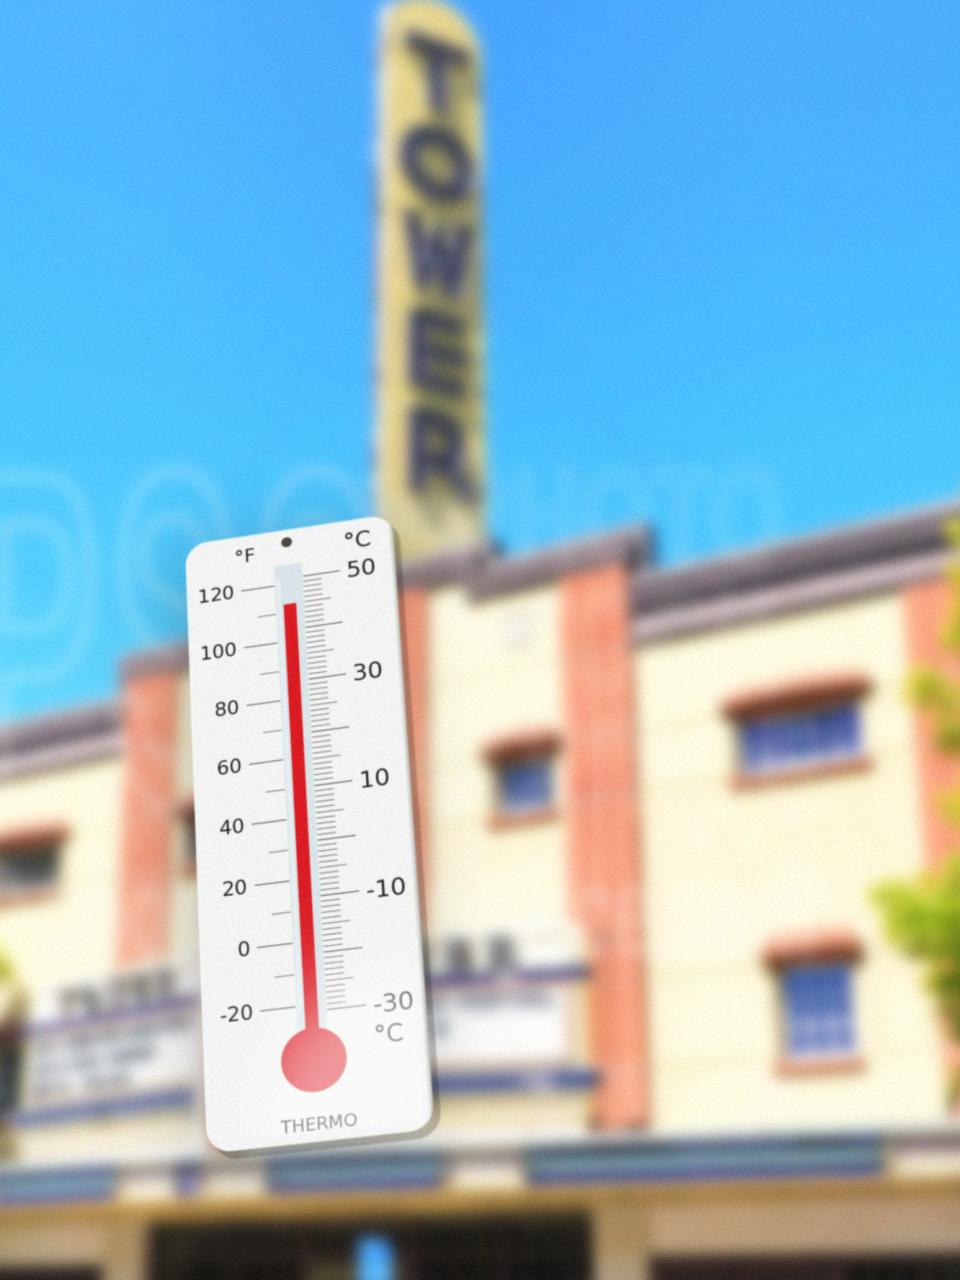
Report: 45 °C
